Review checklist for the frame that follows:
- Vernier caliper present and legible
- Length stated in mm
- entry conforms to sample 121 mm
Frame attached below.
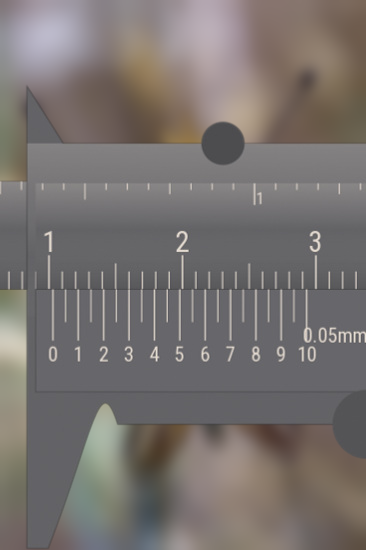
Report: 10.3 mm
